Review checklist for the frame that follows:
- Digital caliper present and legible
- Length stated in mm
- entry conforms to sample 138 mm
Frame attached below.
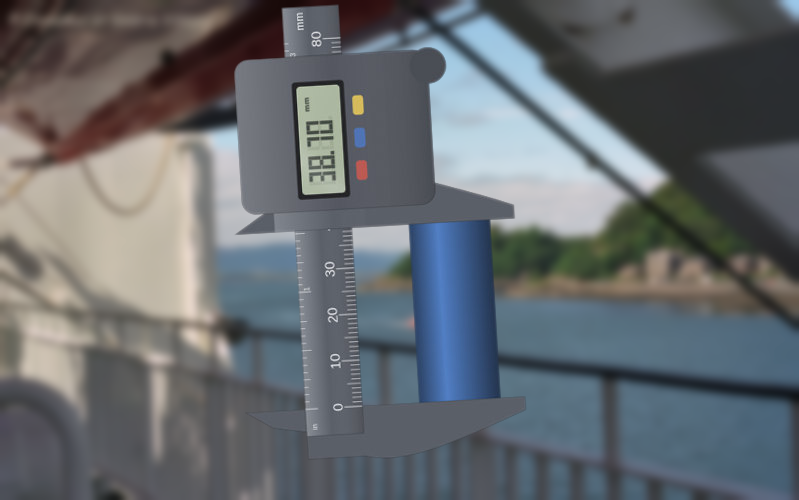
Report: 38.70 mm
